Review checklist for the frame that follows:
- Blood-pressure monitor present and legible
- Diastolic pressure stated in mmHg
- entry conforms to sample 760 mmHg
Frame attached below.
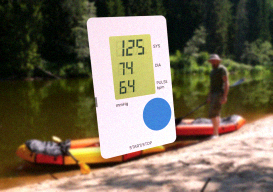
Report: 74 mmHg
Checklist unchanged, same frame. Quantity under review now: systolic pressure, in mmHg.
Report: 125 mmHg
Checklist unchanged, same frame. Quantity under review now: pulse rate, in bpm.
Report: 64 bpm
